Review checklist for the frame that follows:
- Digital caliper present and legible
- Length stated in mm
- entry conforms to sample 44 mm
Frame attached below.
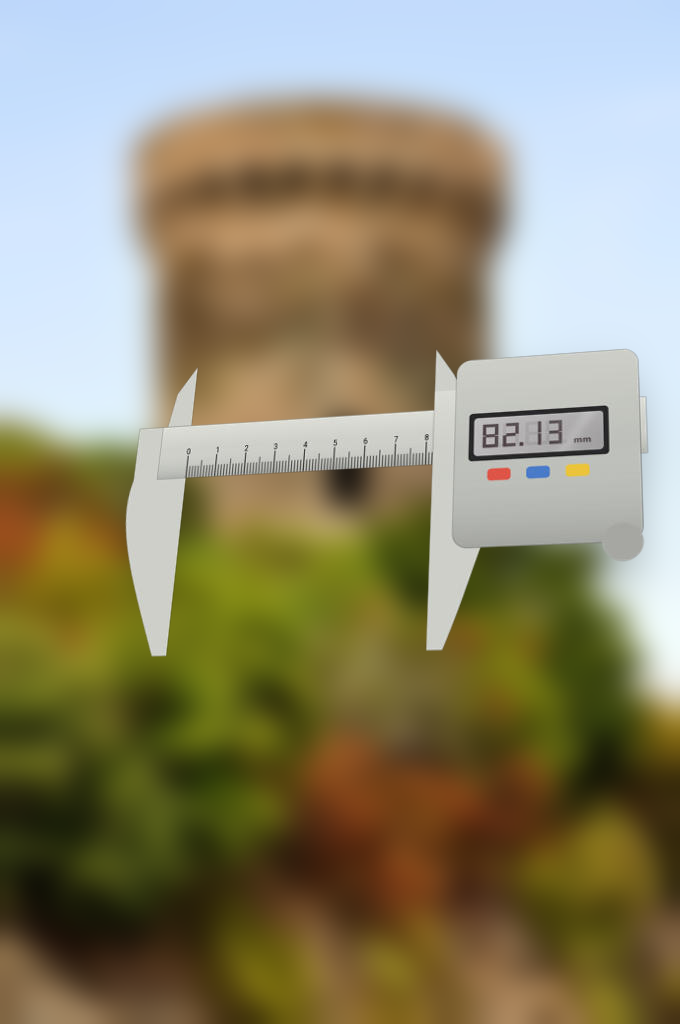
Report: 82.13 mm
